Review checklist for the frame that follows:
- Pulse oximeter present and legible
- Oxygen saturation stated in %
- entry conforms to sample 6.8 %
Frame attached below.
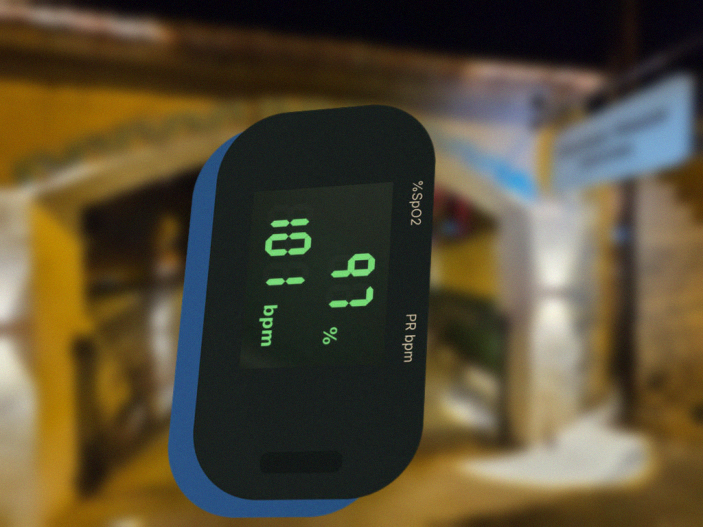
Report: 97 %
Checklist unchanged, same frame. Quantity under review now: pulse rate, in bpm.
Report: 101 bpm
